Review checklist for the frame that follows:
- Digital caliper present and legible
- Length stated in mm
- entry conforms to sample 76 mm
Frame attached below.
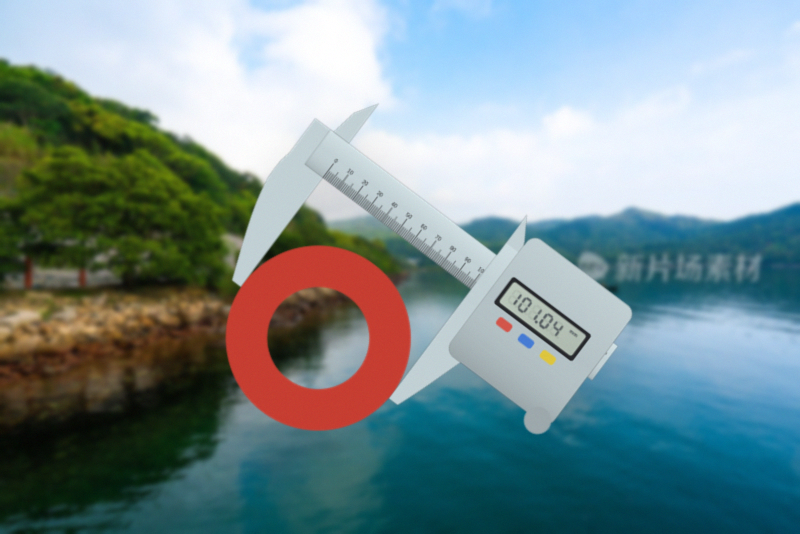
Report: 101.04 mm
